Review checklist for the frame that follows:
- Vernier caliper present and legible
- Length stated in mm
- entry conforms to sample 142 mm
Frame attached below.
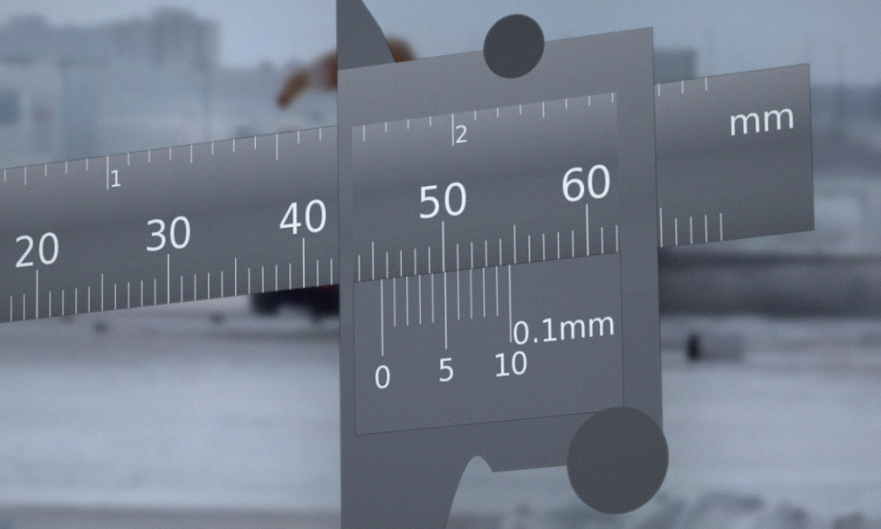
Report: 45.6 mm
